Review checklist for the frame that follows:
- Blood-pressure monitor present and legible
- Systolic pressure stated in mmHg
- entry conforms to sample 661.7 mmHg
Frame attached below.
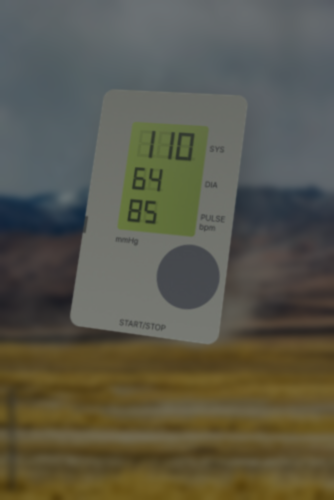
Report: 110 mmHg
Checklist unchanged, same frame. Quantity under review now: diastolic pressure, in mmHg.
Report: 64 mmHg
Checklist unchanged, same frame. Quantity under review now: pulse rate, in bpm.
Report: 85 bpm
